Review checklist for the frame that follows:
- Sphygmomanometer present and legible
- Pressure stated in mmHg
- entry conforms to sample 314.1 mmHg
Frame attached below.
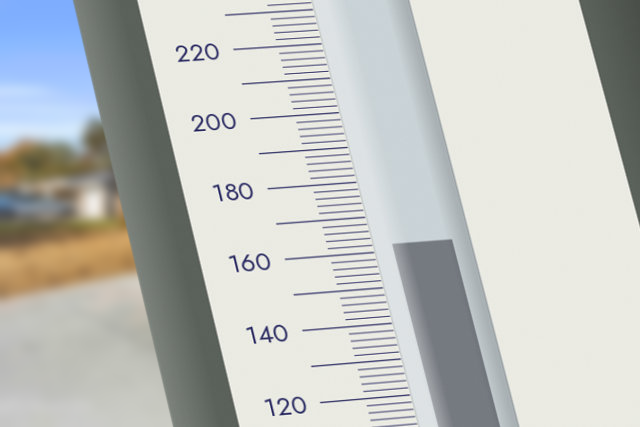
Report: 162 mmHg
